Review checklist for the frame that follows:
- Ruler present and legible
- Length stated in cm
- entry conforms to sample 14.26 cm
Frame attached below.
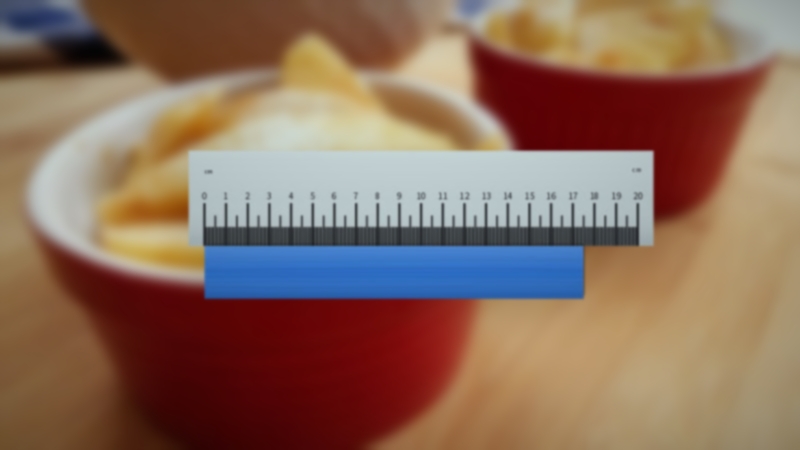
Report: 17.5 cm
